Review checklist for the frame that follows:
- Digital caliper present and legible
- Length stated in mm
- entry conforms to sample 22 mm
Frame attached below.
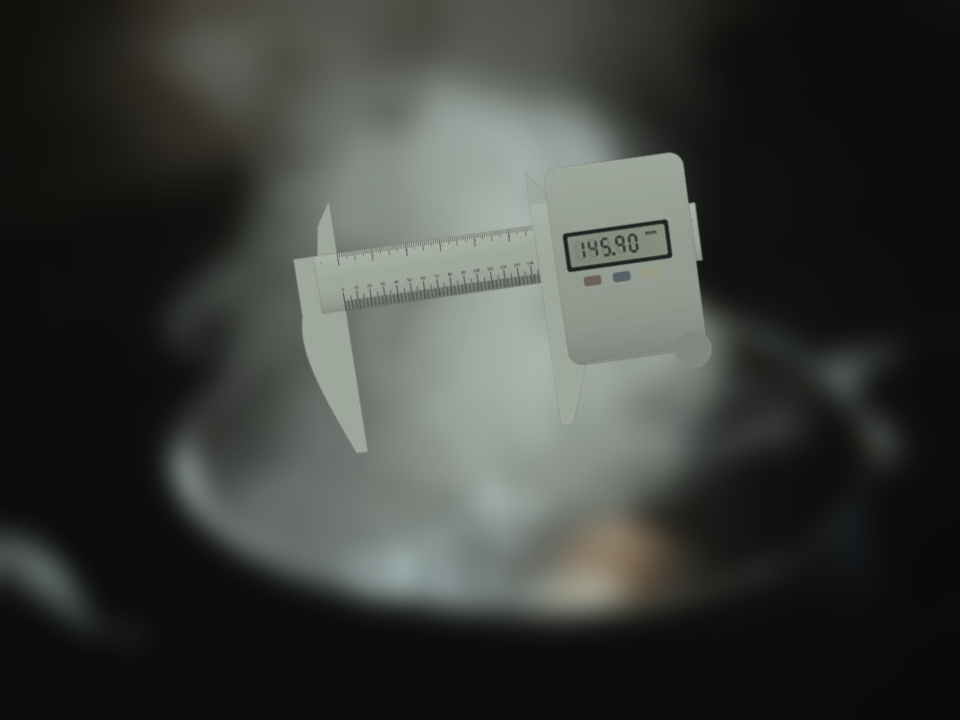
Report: 145.90 mm
